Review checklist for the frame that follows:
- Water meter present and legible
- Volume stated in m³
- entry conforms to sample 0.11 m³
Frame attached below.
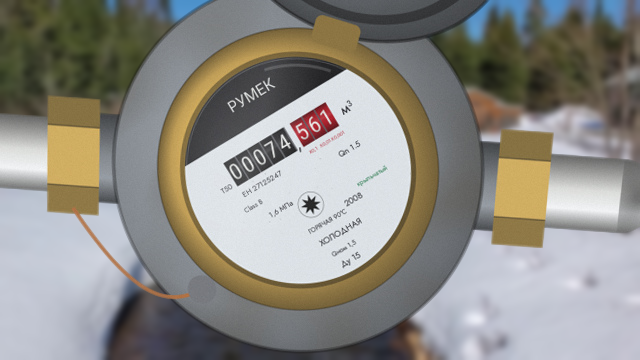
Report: 74.561 m³
